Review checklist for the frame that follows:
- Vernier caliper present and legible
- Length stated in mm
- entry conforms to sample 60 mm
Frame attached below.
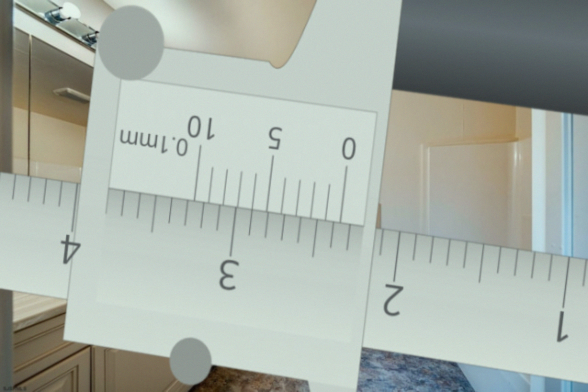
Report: 23.6 mm
